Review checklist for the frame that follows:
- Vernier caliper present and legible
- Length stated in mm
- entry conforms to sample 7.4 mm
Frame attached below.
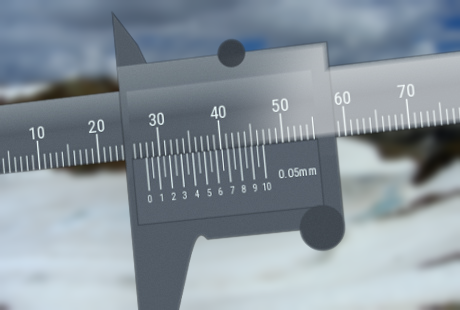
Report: 27.8 mm
